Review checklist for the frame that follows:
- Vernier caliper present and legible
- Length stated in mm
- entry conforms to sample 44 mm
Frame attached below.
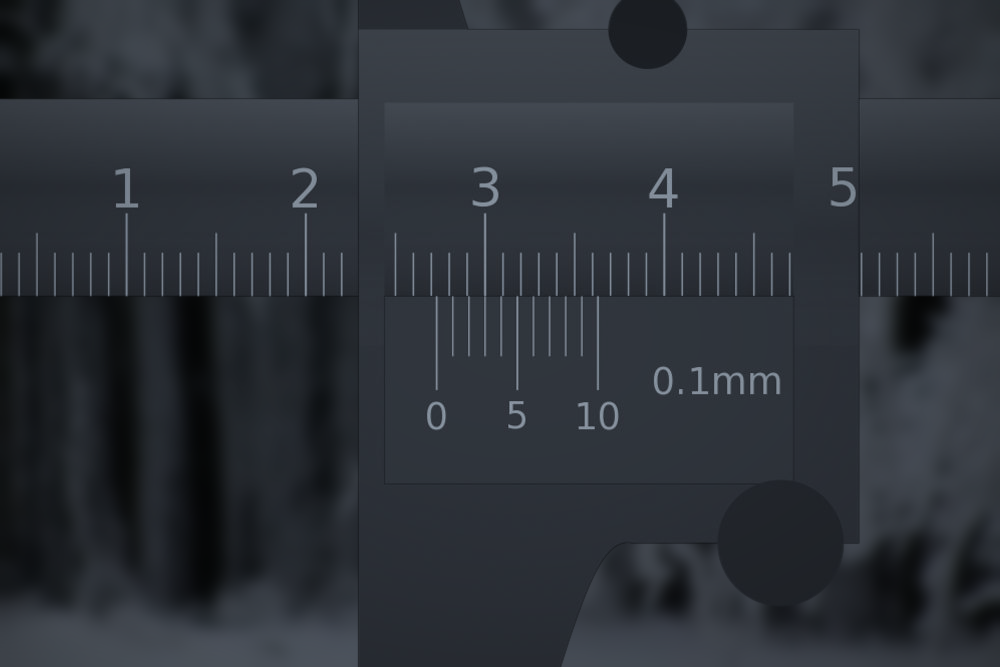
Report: 27.3 mm
